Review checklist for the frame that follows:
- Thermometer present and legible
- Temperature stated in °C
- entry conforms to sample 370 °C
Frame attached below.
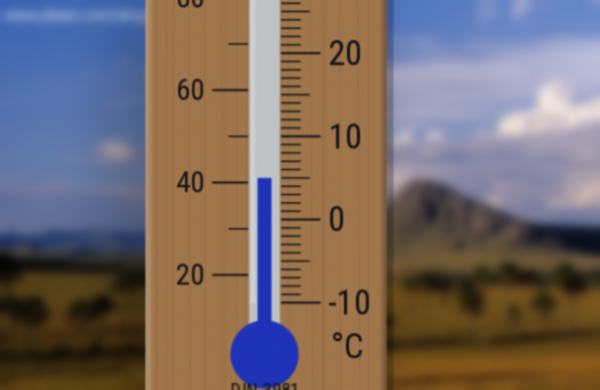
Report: 5 °C
